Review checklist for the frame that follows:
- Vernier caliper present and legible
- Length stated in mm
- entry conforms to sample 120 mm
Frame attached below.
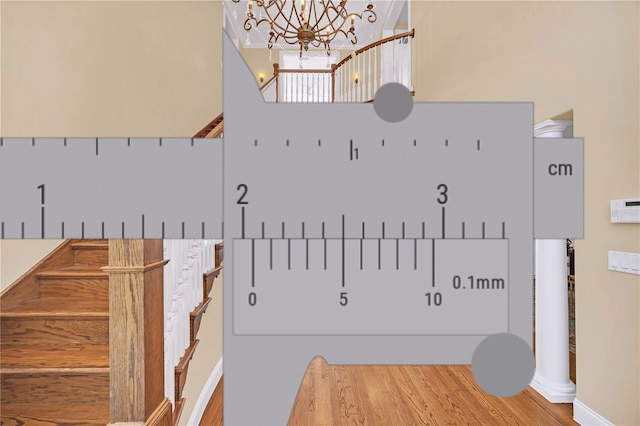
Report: 20.5 mm
